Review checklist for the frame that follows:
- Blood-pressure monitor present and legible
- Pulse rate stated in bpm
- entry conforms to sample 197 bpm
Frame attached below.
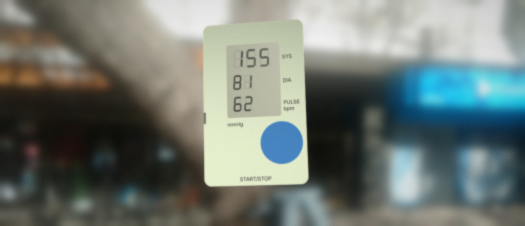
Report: 62 bpm
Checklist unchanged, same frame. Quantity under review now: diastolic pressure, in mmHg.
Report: 81 mmHg
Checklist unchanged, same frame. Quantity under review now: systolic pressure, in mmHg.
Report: 155 mmHg
